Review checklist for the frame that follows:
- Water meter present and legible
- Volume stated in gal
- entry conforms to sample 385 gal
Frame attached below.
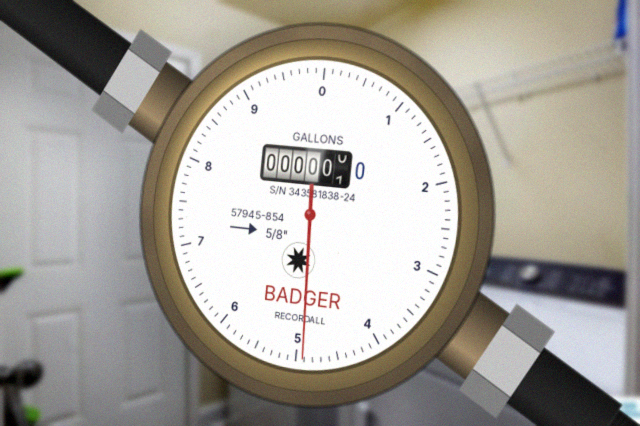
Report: 4.9 gal
